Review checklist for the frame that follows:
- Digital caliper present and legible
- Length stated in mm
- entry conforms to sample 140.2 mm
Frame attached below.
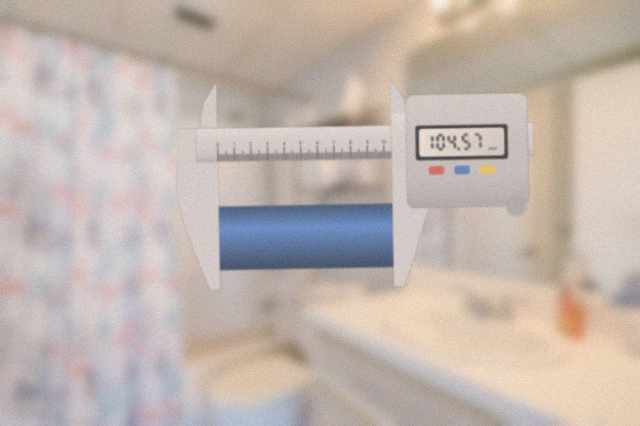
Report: 104.57 mm
